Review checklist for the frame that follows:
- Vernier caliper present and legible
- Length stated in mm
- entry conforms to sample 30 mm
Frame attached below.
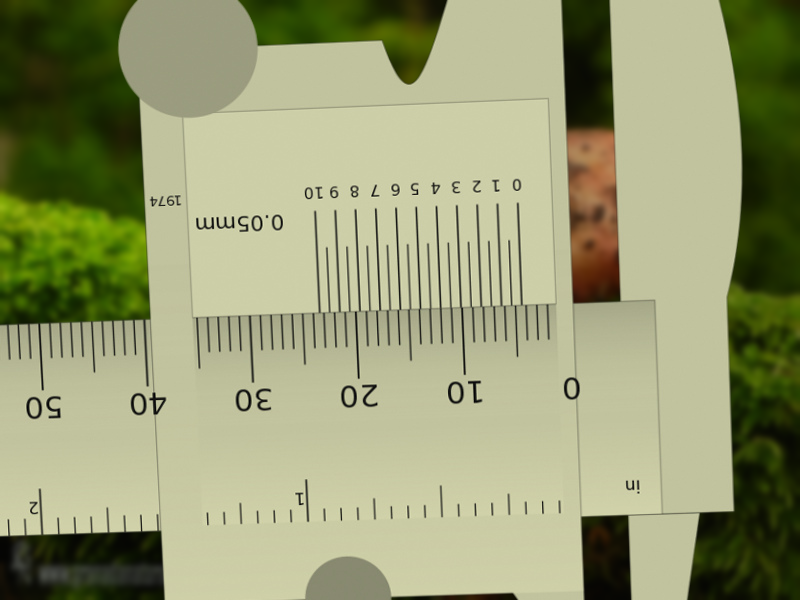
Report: 4.4 mm
